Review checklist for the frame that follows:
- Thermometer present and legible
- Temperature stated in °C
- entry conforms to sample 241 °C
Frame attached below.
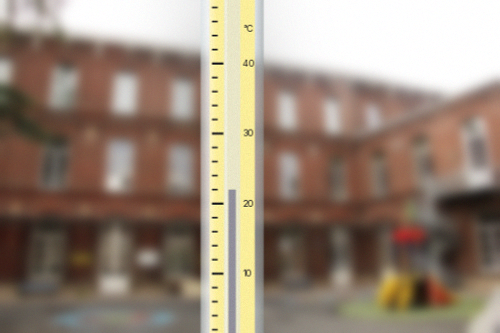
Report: 22 °C
